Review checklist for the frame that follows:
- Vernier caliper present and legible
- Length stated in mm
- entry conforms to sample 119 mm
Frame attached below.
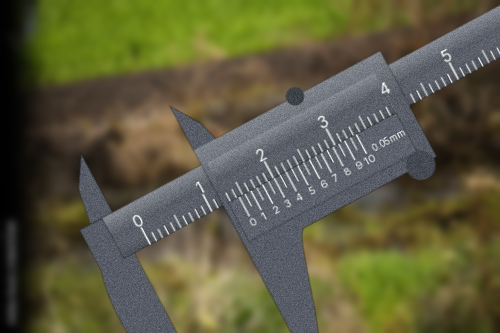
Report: 14.4 mm
